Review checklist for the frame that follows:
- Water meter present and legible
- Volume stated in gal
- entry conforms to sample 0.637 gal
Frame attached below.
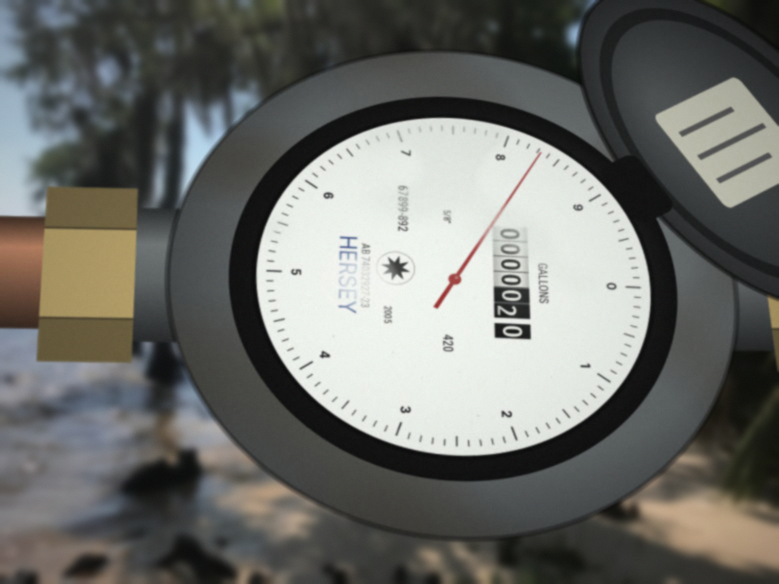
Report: 18.3 gal
